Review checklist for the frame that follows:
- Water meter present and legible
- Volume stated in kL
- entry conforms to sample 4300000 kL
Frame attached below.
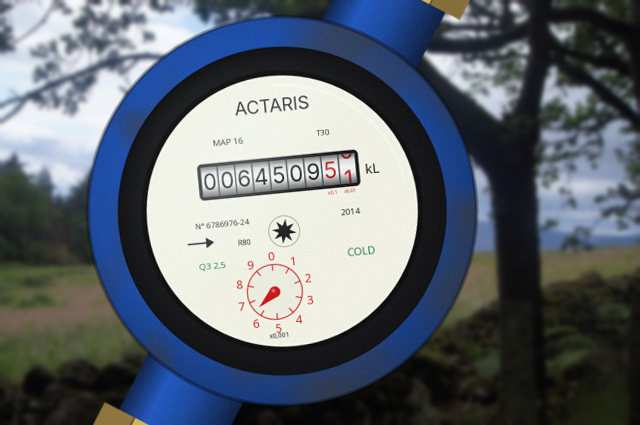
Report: 64509.506 kL
